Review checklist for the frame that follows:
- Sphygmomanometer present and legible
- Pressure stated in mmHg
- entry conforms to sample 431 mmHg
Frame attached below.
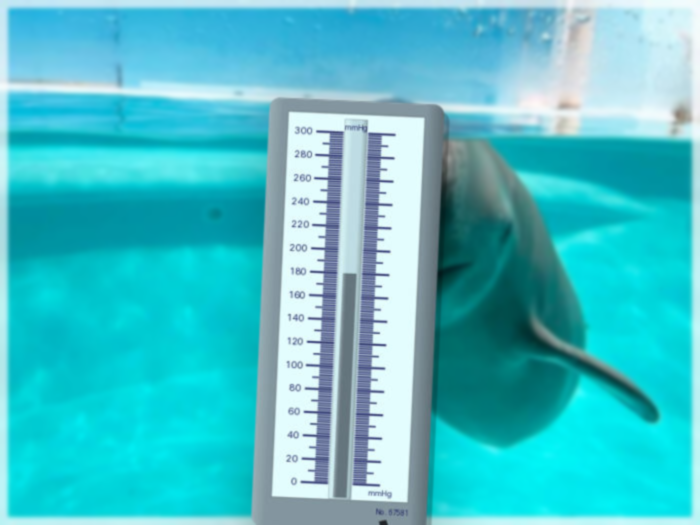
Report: 180 mmHg
